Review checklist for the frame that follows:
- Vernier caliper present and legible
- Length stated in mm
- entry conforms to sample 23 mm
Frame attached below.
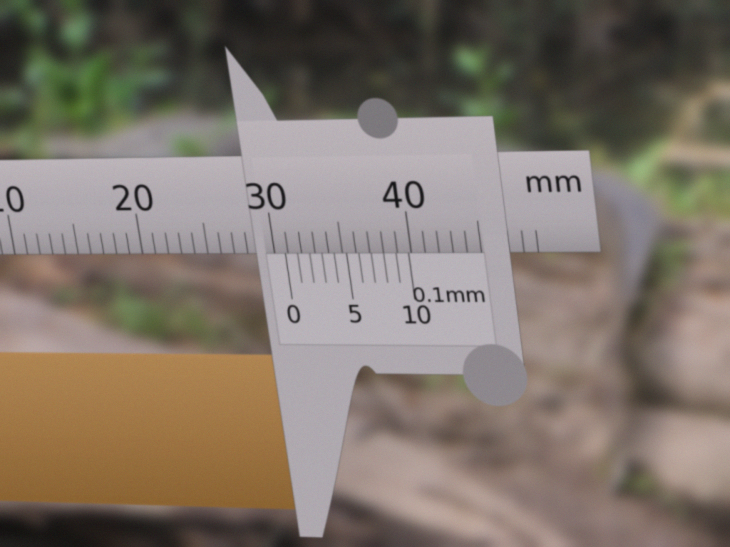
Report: 30.8 mm
